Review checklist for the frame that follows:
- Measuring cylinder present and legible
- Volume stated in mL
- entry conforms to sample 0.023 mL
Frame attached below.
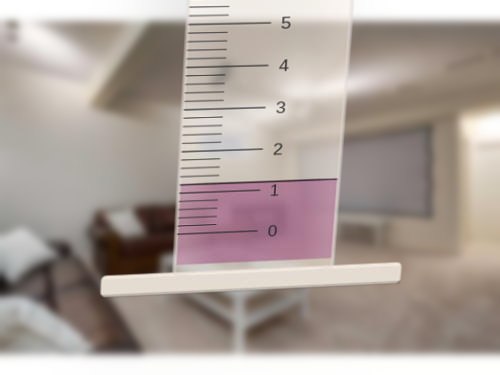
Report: 1.2 mL
